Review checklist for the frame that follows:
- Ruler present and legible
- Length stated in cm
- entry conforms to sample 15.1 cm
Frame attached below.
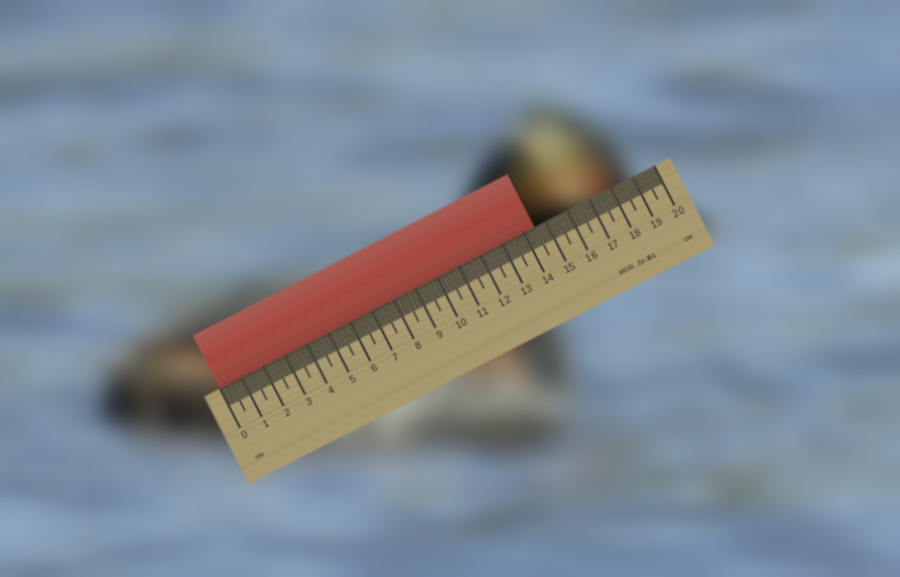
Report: 14.5 cm
